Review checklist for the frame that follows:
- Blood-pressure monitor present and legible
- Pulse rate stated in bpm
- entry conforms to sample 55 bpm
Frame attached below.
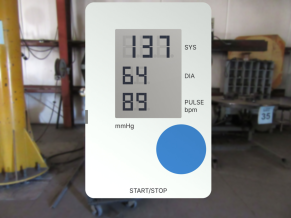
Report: 89 bpm
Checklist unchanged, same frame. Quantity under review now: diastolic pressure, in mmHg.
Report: 64 mmHg
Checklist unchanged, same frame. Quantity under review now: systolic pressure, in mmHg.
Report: 137 mmHg
